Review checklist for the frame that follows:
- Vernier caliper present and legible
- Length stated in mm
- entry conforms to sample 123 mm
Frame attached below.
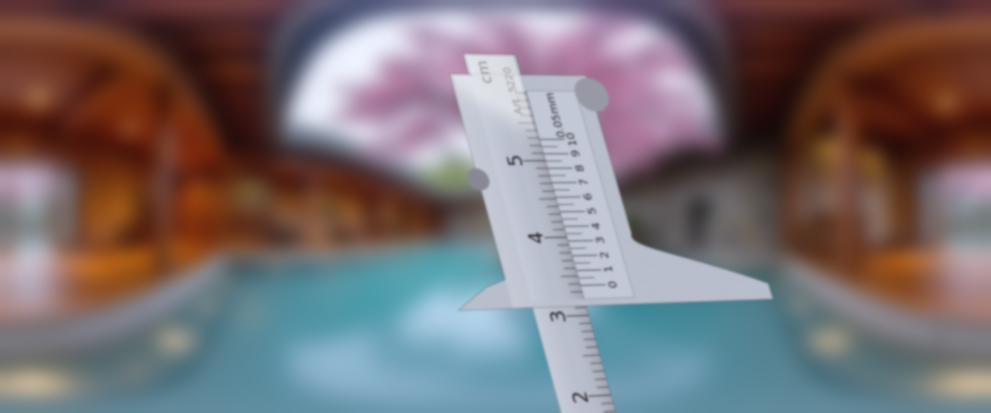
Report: 33.8 mm
